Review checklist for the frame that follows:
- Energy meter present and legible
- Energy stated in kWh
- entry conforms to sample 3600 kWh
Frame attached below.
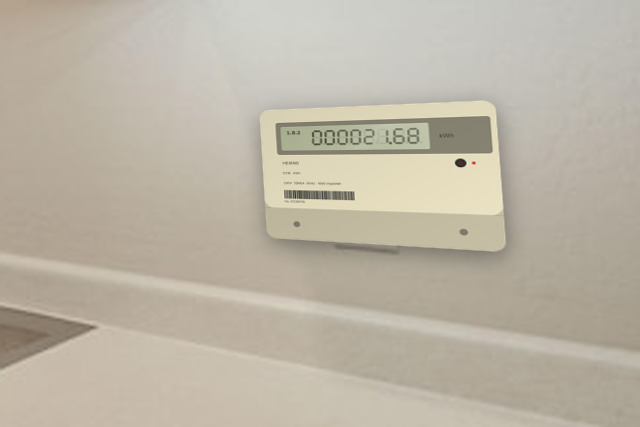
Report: 21.68 kWh
